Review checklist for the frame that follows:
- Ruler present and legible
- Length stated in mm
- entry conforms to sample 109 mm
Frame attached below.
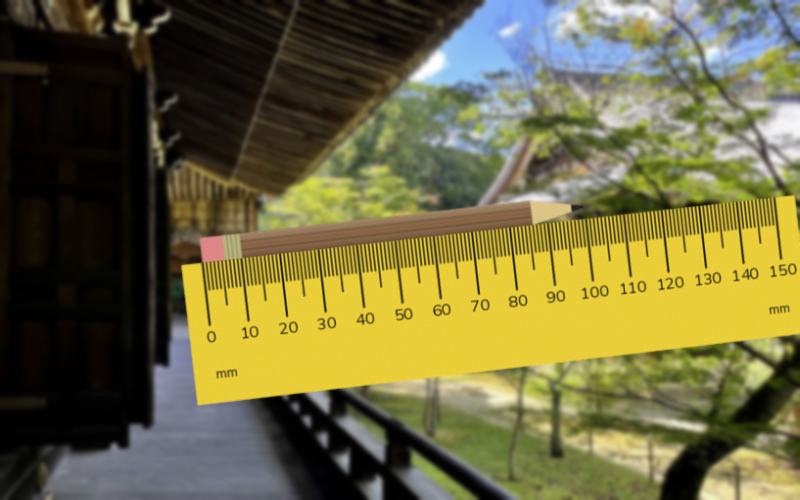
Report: 100 mm
